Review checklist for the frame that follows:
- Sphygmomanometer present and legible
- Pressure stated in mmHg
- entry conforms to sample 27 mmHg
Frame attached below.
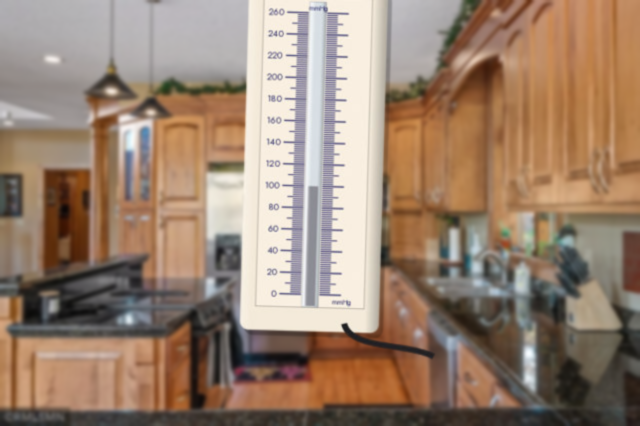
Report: 100 mmHg
